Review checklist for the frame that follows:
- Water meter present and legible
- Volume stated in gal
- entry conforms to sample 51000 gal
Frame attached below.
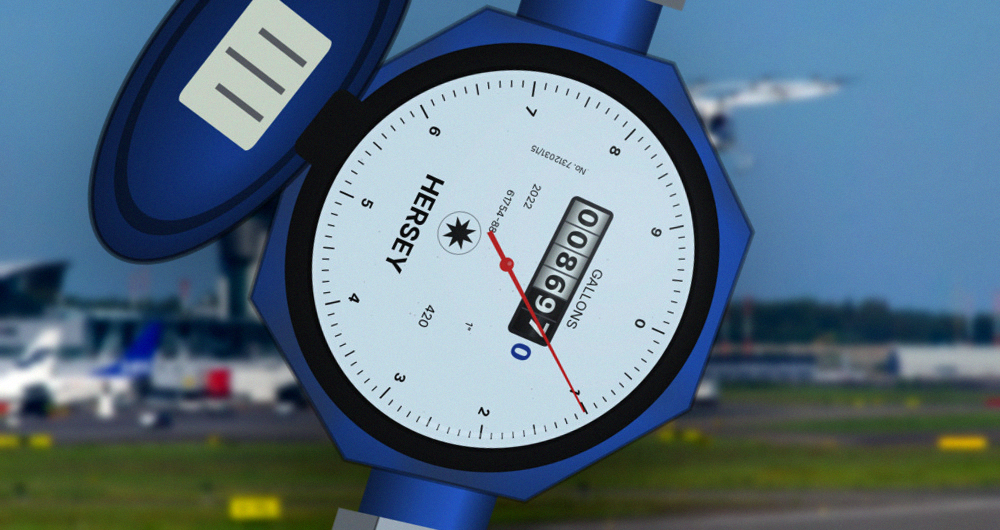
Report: 86971.0 gal
